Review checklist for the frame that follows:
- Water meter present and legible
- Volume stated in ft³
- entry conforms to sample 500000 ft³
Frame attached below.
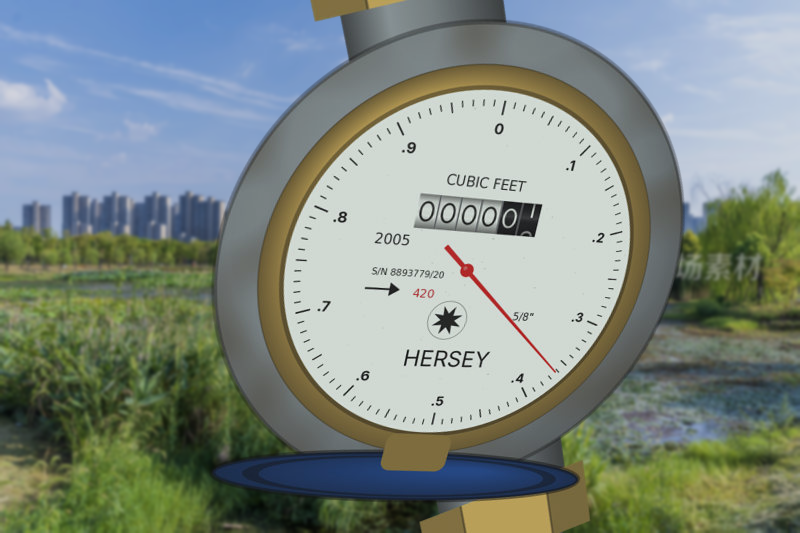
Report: 1.36 ft³
